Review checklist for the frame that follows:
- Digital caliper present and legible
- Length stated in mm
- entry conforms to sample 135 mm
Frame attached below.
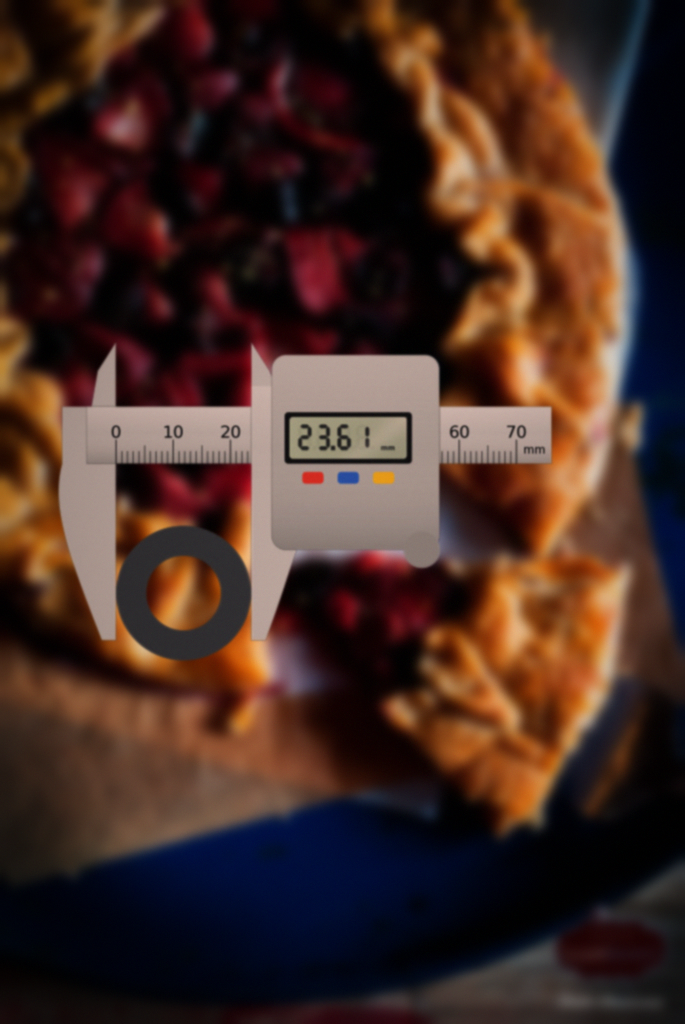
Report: 23.61 mm
